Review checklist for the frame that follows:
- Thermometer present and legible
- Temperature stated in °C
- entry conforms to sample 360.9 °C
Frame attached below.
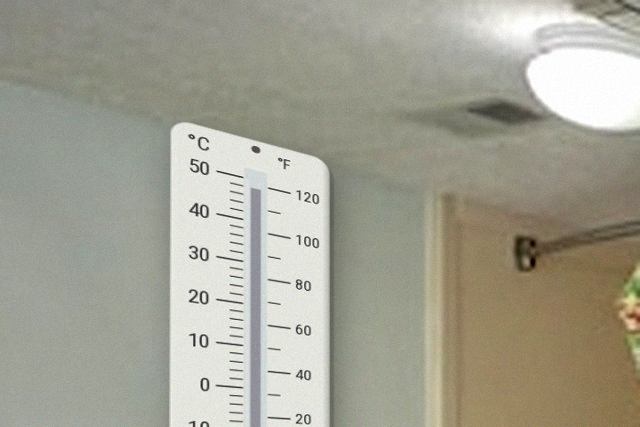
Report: 48 °C
